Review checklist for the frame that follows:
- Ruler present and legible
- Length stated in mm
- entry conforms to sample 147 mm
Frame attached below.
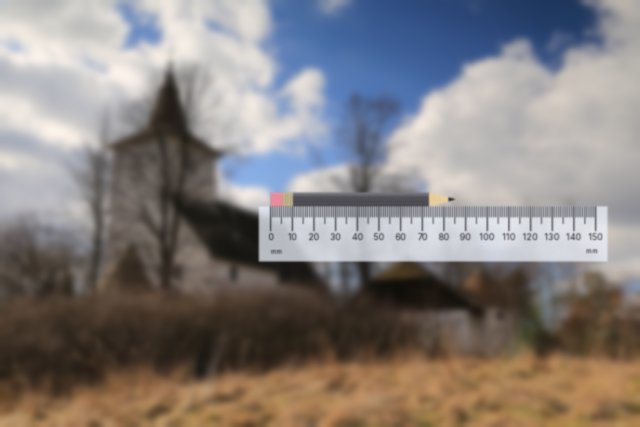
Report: 85 mm
